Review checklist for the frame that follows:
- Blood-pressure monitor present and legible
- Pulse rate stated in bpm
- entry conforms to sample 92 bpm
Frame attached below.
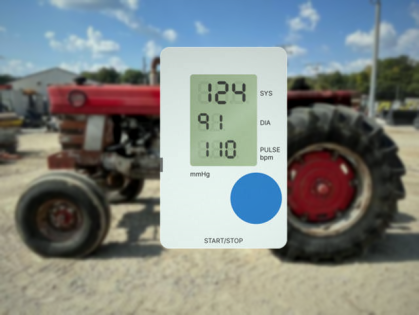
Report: 110 bpm
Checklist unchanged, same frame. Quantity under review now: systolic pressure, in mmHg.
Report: 124 mmHg
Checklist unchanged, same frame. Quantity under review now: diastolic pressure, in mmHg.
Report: 91 mmHg
